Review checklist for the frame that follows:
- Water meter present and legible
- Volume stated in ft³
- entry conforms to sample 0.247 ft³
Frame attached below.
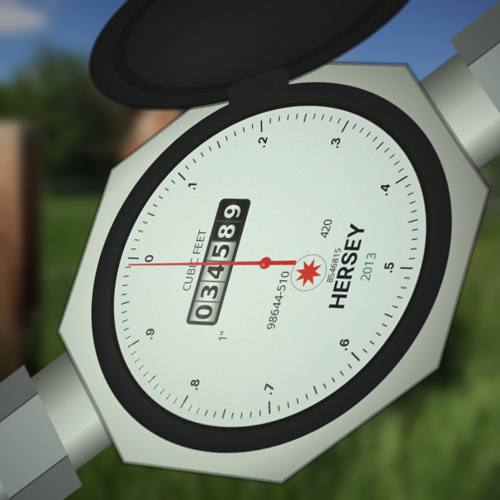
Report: 34588.99 ft³
